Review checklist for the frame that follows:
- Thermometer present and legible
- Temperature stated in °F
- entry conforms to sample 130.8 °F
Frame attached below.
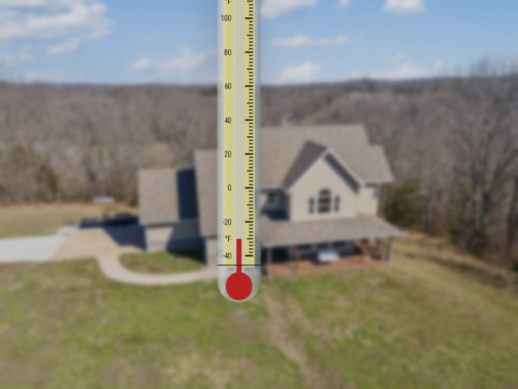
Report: -30 °F
